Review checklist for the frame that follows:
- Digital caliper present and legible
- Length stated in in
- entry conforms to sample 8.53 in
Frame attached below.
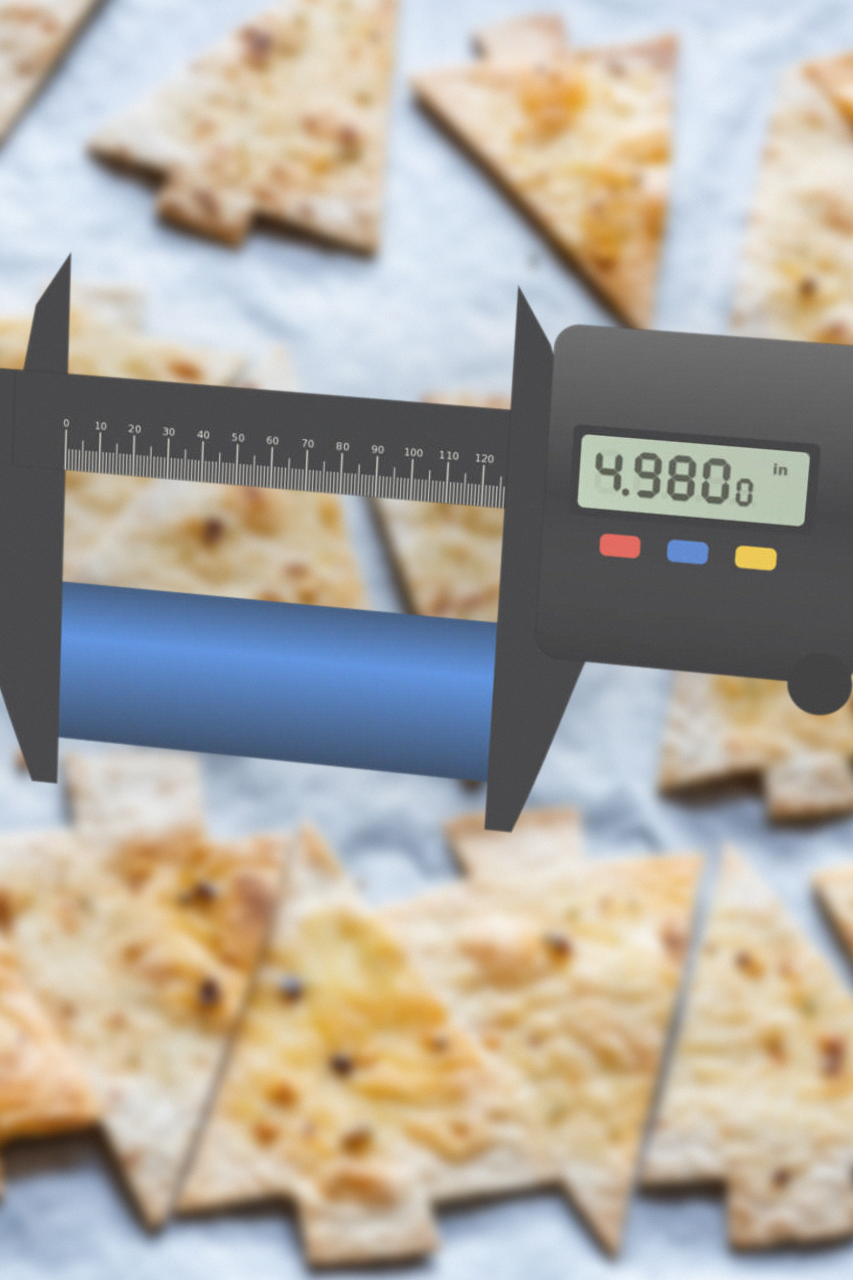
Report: 4.9800 in
